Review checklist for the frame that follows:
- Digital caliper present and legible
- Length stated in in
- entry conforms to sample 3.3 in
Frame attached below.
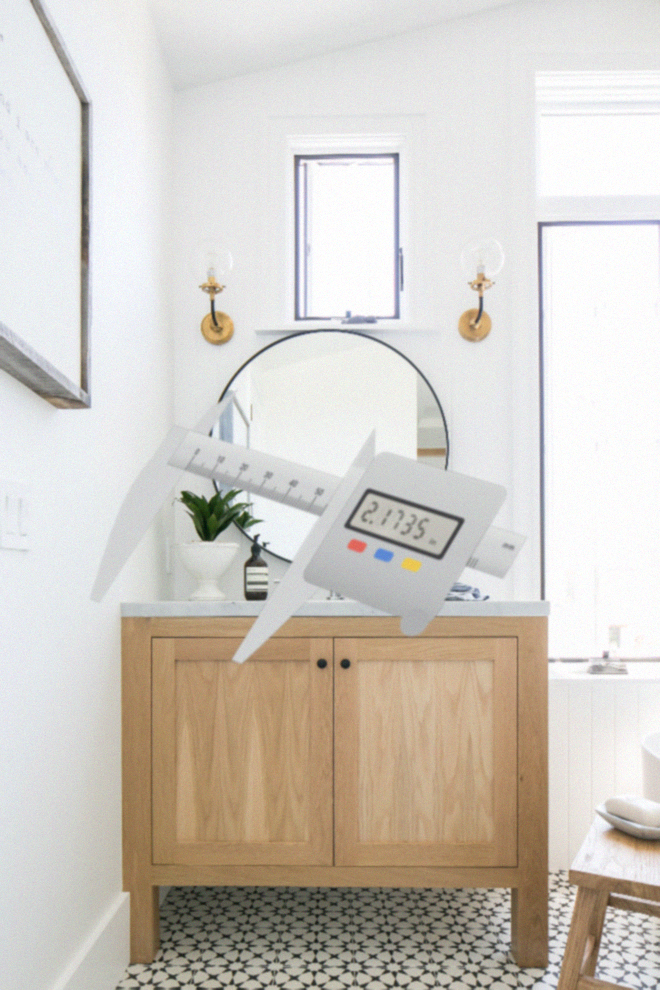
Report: 2.1735 in
